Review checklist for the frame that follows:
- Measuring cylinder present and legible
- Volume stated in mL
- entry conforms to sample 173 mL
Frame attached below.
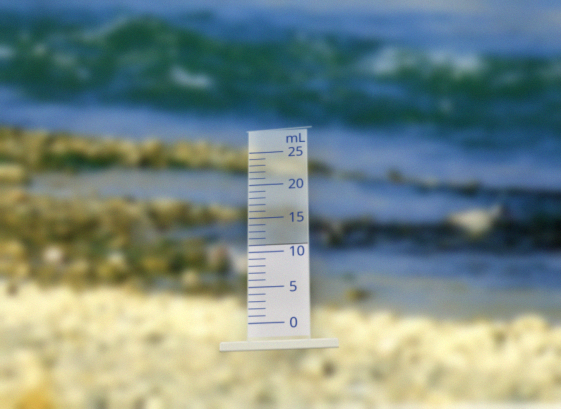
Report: 11 mL
